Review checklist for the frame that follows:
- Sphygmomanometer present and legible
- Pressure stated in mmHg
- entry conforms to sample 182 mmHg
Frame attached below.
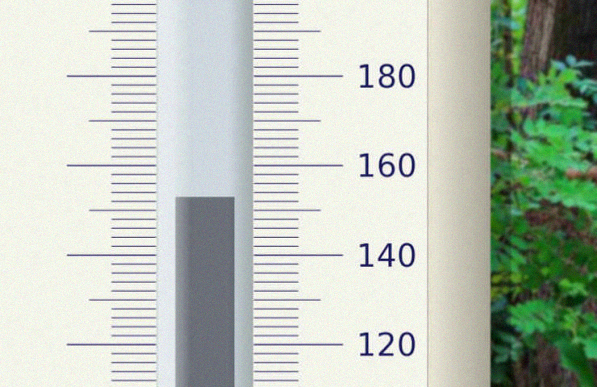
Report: 153 mmHg
